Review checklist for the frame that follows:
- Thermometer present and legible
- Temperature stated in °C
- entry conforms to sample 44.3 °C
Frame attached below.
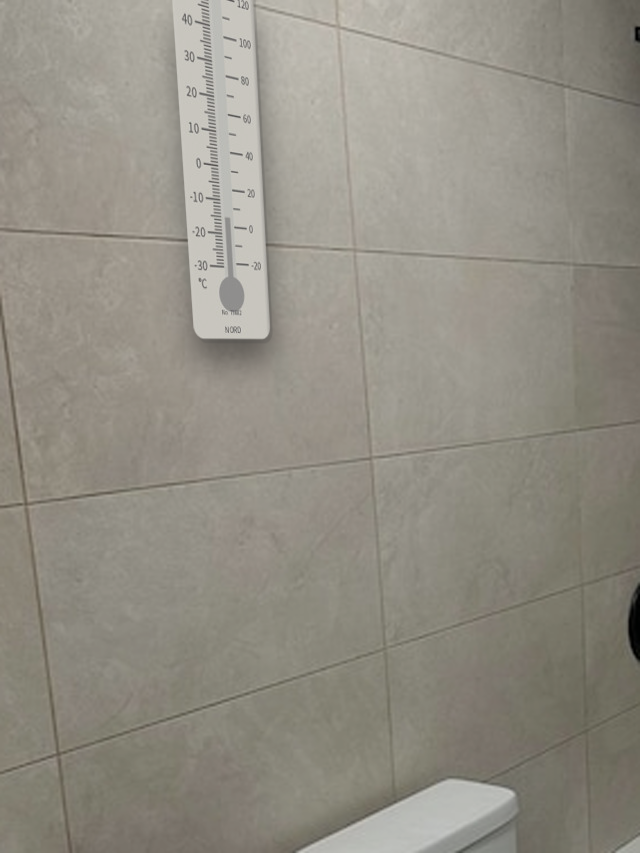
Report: -15 °C
